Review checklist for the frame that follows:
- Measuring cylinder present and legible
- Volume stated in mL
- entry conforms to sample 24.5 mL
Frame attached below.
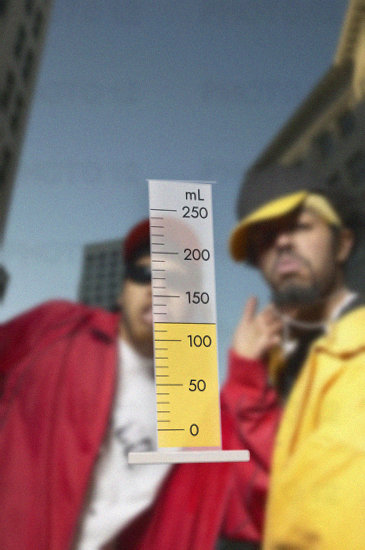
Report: 120 mL
